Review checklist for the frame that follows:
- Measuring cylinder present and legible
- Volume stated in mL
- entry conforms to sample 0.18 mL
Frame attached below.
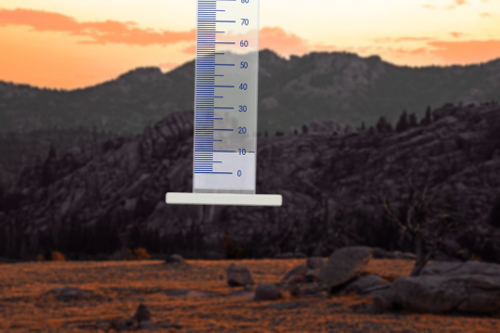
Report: 10 mL
